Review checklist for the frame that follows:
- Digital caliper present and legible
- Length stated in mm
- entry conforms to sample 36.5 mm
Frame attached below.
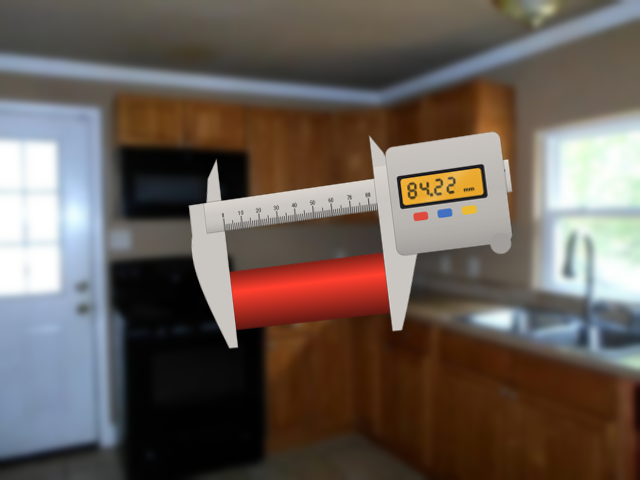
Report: 84.22 mm
